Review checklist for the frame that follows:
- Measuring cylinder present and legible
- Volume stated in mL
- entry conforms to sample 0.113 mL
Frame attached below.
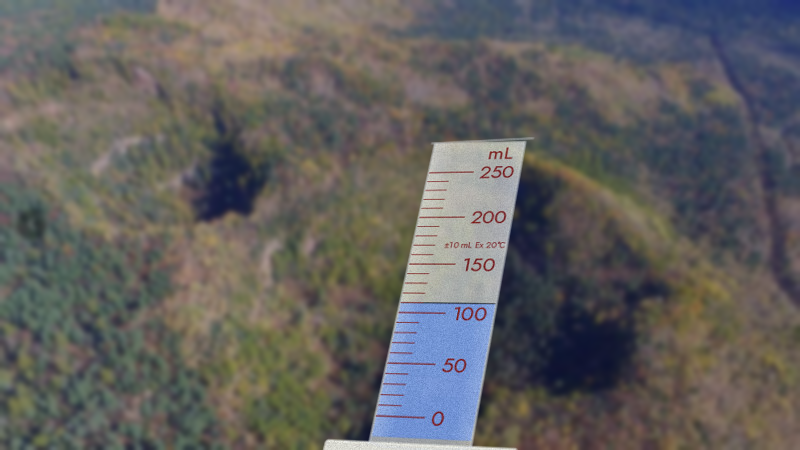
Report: 110 mL
